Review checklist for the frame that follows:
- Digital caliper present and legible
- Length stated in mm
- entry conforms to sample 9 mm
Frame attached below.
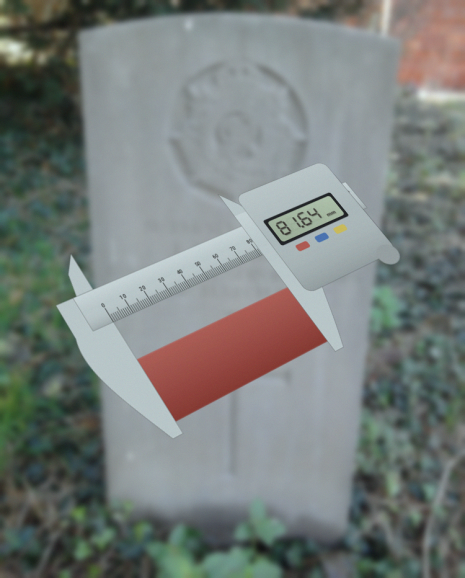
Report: 81.64 mm
